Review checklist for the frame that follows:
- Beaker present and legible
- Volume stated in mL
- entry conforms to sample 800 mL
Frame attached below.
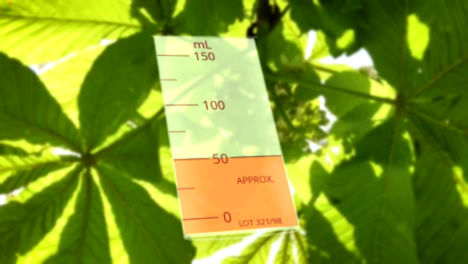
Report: 50 mL
